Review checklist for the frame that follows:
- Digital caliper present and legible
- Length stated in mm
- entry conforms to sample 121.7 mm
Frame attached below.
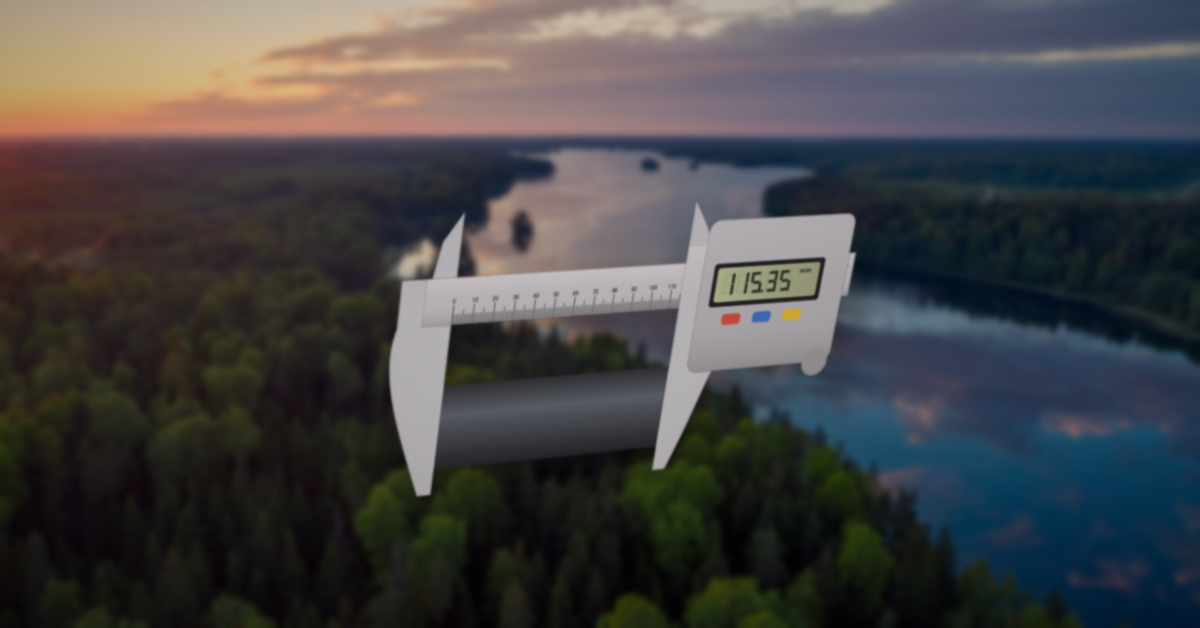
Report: 115.35 mm
